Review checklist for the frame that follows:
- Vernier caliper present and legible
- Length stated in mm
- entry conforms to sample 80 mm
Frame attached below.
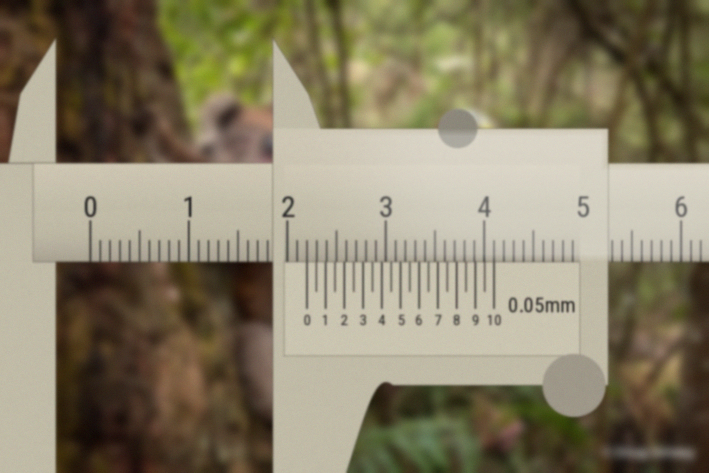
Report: 22.0 mm
